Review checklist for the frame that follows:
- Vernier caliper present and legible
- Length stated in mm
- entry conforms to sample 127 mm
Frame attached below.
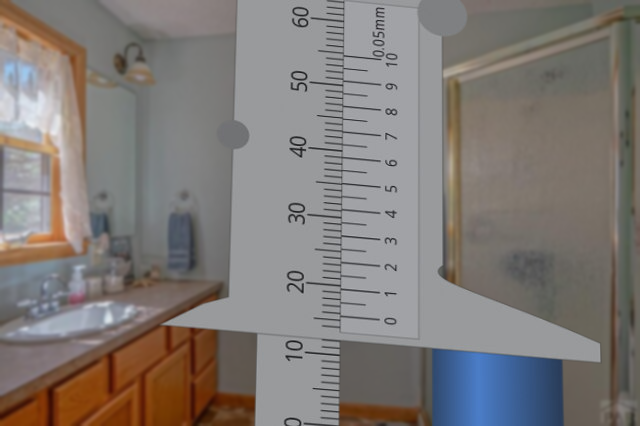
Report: 15.6 mm
